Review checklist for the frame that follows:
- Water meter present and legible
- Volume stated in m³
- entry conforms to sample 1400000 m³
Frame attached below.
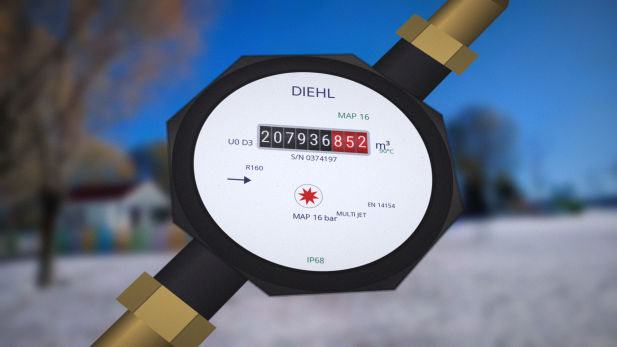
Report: 207936.852 m³
